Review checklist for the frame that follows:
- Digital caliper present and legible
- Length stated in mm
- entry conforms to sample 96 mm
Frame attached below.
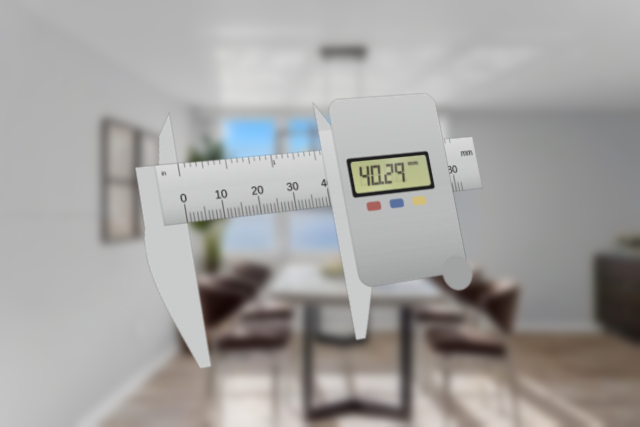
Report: 40.29 mm
